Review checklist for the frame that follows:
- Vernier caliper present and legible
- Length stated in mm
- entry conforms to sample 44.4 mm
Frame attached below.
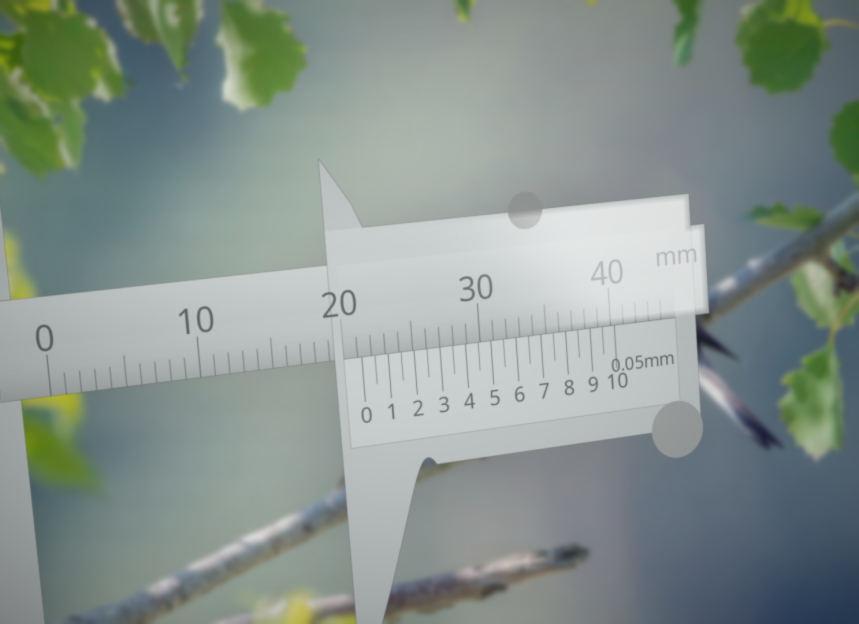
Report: 21.3 mm
